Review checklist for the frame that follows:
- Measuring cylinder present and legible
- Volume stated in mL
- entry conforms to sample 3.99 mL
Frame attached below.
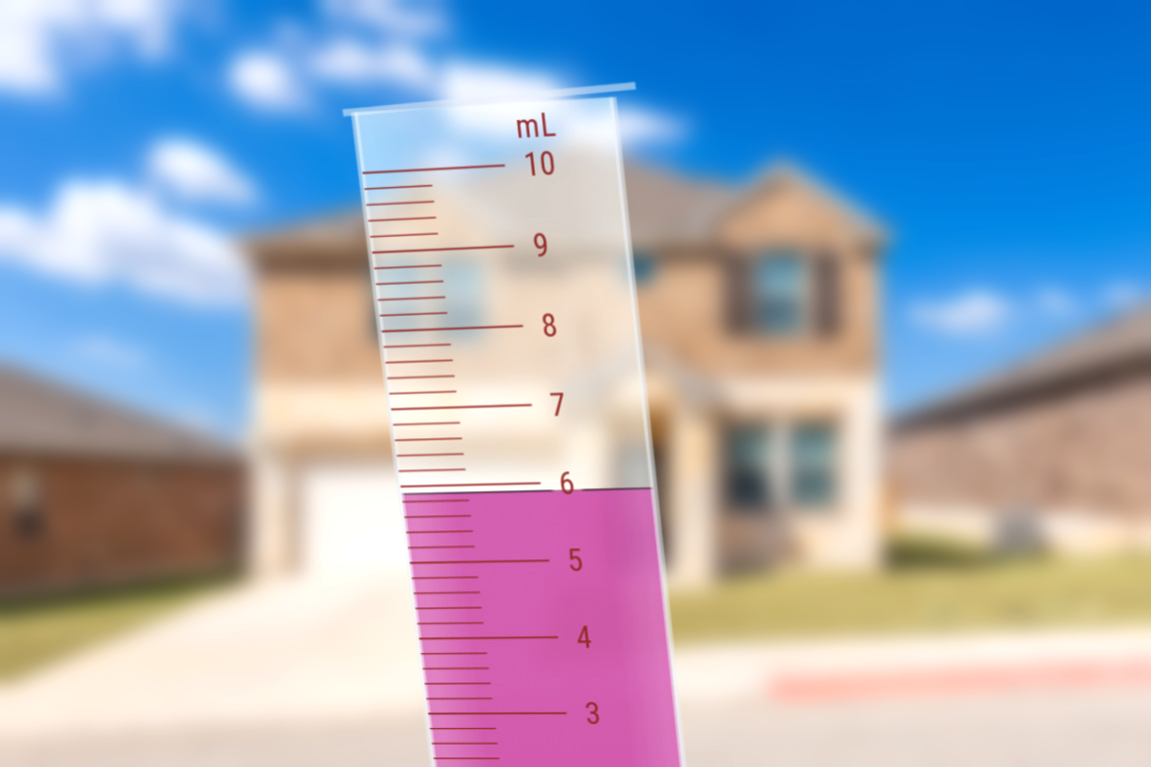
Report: 5.9 mL
